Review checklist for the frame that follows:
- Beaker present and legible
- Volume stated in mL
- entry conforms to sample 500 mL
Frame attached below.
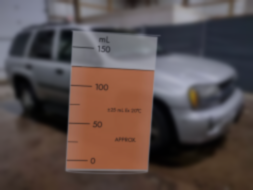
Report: 125 mL
